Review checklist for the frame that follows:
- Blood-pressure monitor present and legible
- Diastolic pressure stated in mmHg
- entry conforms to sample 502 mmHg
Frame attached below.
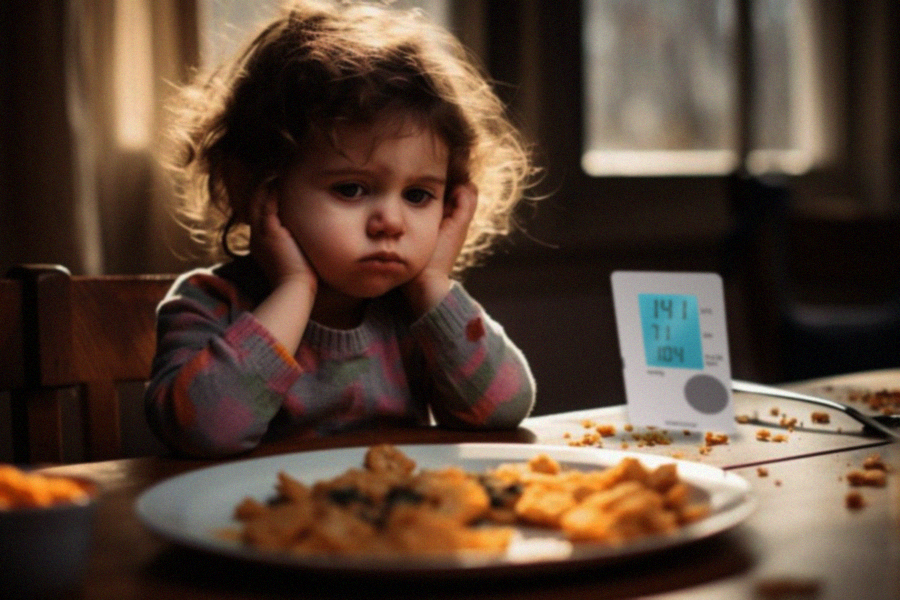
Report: 71 mmHg
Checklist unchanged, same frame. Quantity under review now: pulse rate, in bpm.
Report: 104 bpm
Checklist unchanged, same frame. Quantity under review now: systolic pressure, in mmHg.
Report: 141 mmHg
